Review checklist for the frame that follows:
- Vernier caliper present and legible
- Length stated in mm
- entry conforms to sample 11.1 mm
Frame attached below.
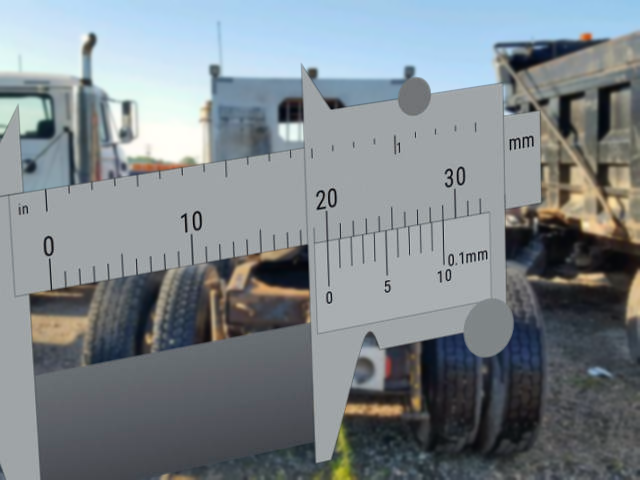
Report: 20.0 mm
